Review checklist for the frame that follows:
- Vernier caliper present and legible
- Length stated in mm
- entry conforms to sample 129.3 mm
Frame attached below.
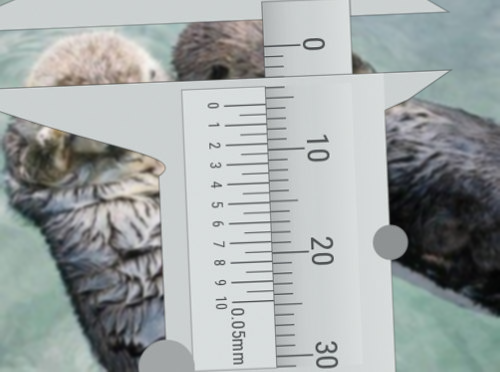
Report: 5.6 mm
